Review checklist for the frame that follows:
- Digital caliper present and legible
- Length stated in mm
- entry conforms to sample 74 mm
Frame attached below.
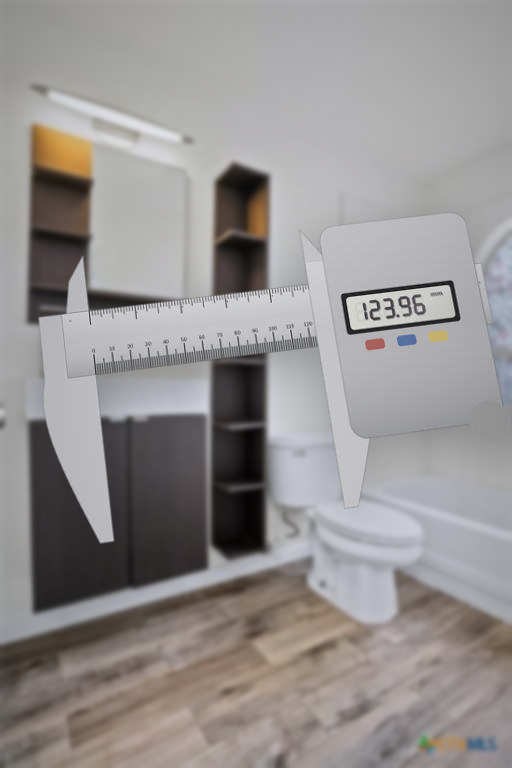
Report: 123.96 mm
